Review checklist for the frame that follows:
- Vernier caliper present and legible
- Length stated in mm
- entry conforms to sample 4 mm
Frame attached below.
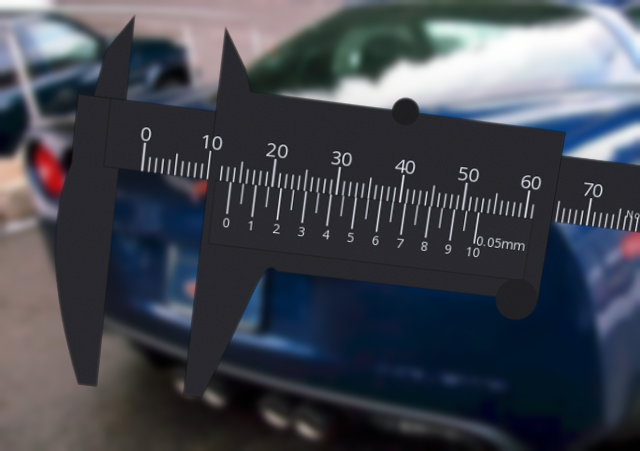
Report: 13.6 mm
